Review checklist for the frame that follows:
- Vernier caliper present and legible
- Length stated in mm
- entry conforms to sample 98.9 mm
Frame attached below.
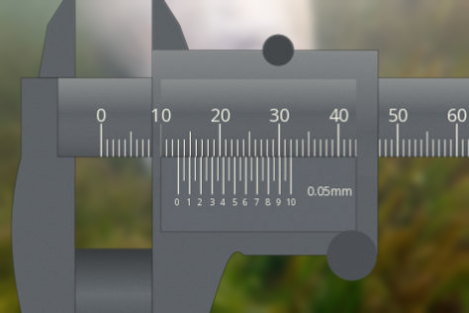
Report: 13.0 mm
